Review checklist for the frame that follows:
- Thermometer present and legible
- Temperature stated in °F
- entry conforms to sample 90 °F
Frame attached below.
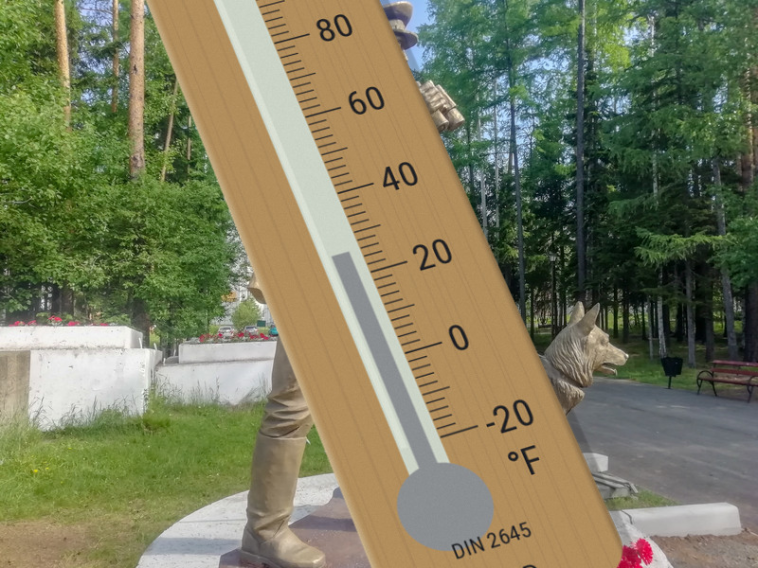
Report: 26 °F
